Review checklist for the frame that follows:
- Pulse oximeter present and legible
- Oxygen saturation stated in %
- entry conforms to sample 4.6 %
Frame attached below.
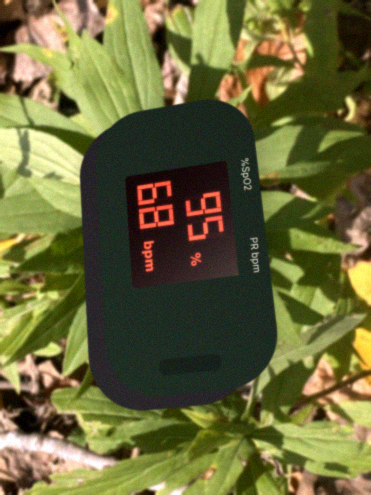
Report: 95 %
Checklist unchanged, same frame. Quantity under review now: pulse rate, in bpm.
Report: 68 bpm
